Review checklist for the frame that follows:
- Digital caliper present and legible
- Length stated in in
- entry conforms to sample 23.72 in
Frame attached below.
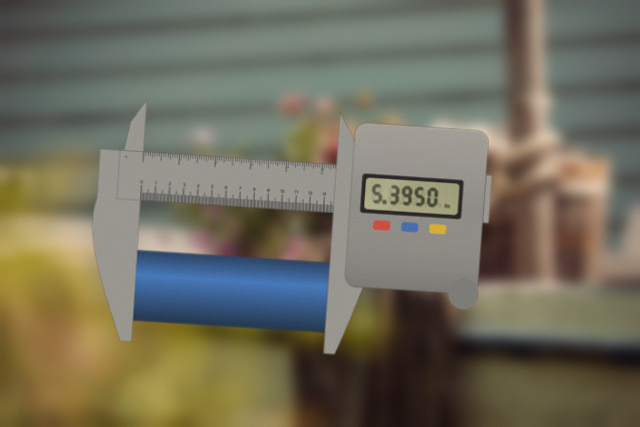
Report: 5.3950 in
